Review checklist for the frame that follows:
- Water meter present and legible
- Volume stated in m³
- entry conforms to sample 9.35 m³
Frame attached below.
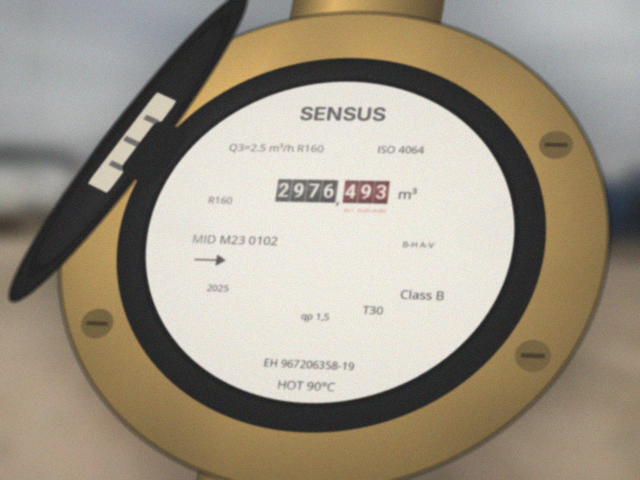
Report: 2976.493 m³
